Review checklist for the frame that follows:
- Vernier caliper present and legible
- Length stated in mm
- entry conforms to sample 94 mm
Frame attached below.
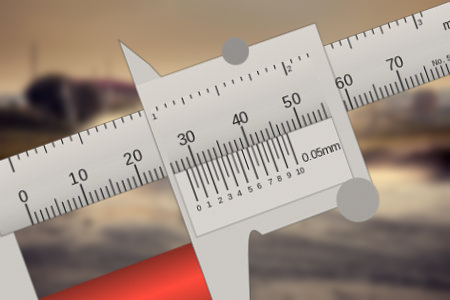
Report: 28.2 mm
